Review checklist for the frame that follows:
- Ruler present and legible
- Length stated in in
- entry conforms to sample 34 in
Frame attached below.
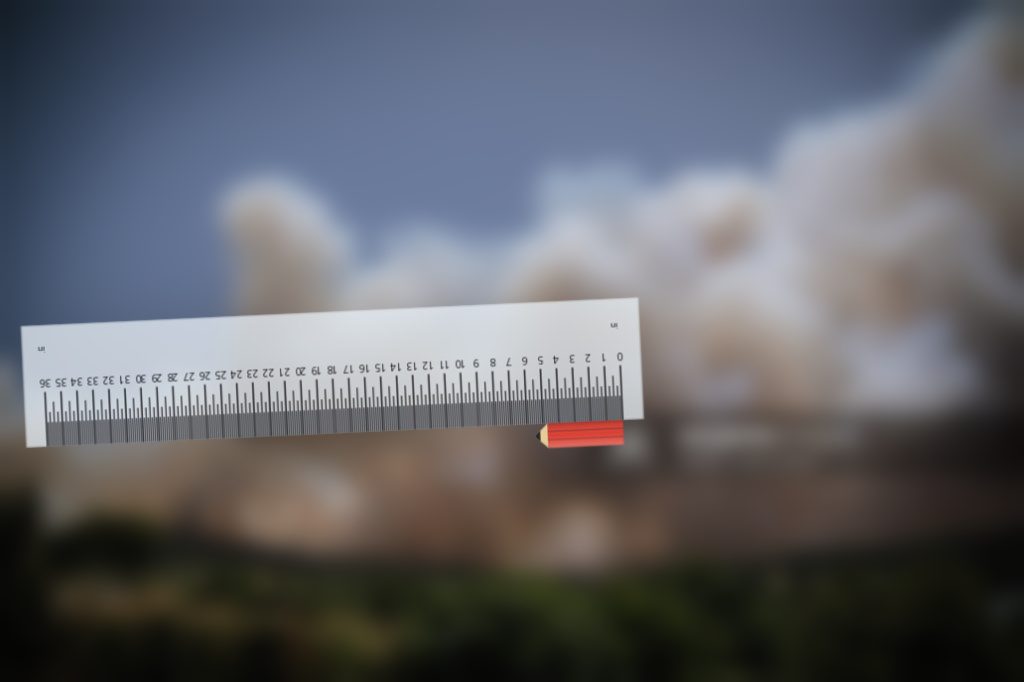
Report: 5.5 in
